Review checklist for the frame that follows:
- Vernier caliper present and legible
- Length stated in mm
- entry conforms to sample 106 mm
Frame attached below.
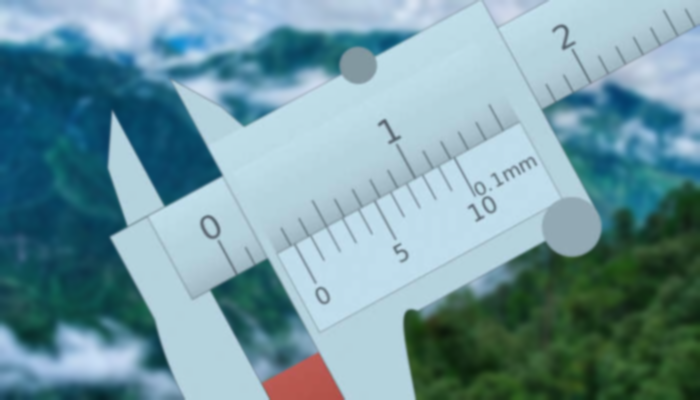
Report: 3.2 mm
